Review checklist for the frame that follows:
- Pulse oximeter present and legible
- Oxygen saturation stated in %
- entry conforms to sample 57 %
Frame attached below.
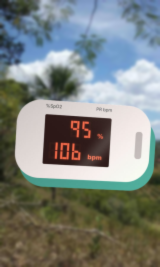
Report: 95 %
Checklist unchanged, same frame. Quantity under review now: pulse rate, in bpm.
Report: 106 bpm
